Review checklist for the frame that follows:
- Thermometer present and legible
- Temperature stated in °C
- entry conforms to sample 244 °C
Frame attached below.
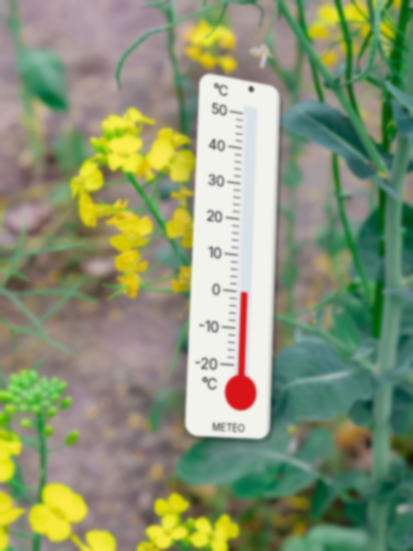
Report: 0 °C
